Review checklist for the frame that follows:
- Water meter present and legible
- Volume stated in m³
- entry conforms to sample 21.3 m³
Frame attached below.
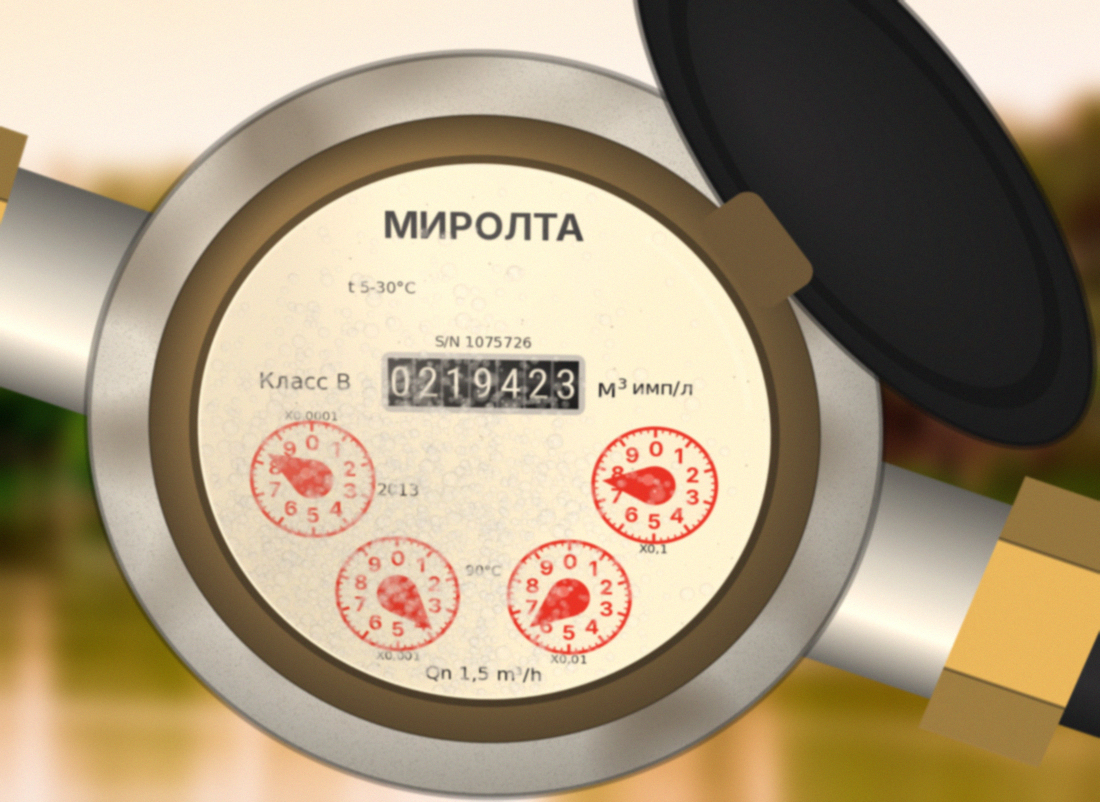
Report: 219423.7638 m³
